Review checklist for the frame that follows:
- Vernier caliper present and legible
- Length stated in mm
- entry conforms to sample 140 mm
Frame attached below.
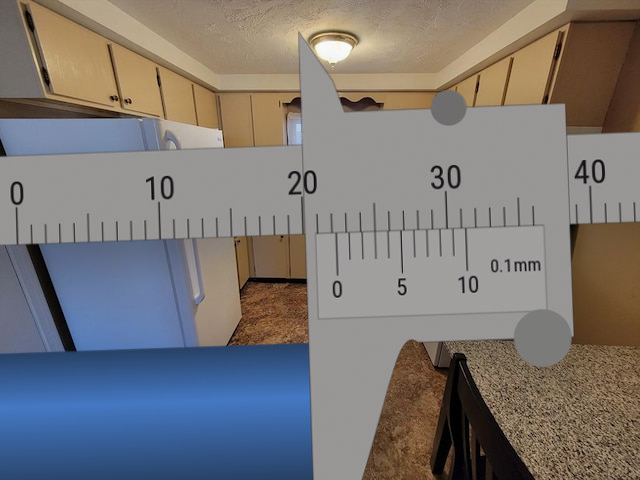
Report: 22.3 mm
